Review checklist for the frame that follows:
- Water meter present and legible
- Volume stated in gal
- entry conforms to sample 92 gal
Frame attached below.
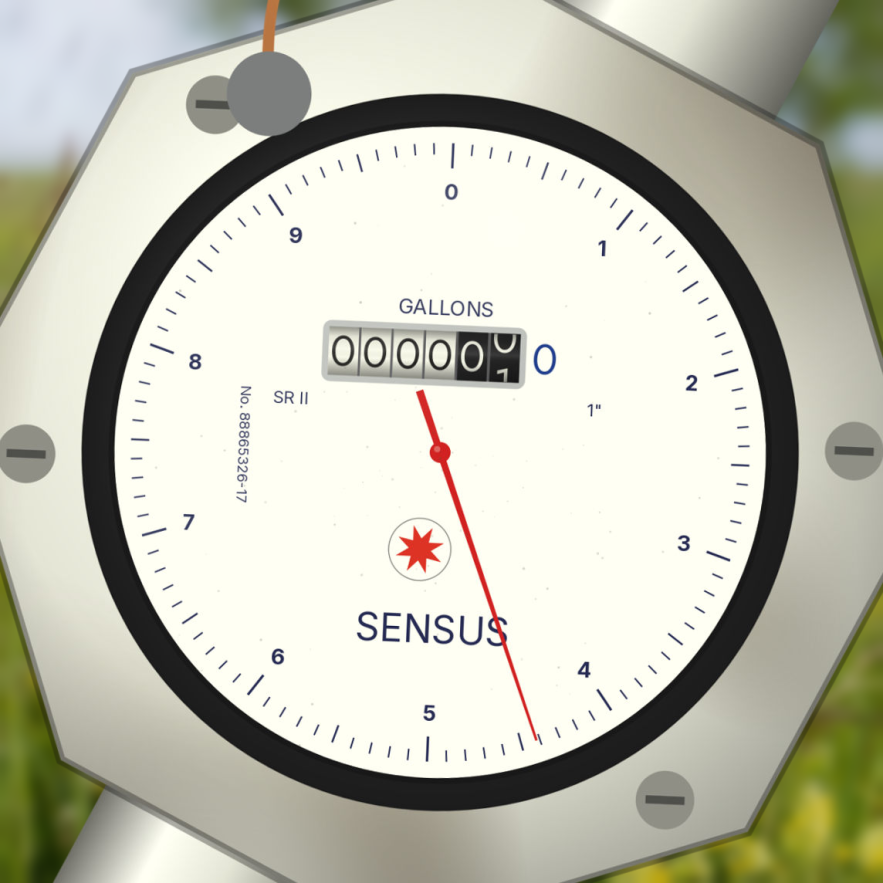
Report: 4.4 gal
